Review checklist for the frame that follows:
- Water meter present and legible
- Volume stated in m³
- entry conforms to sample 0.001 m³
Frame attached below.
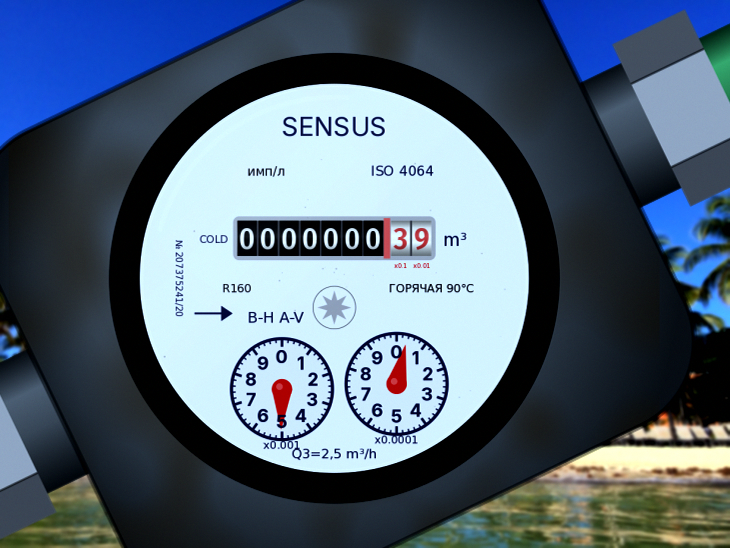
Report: 0.3950 m³
